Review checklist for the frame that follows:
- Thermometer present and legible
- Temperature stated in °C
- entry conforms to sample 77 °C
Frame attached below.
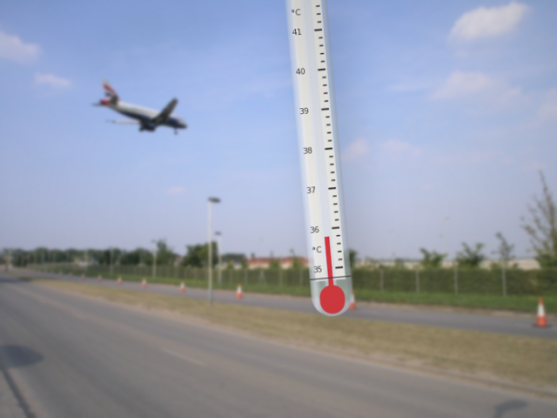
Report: 35.8 °C
